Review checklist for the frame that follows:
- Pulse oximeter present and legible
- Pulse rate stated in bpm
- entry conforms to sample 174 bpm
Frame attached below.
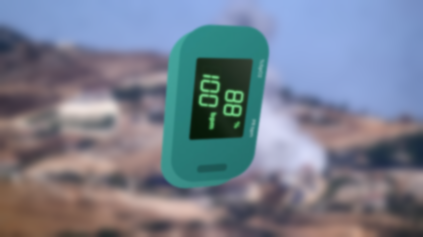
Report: 100 bpm
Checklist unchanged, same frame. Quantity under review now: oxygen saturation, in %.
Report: 88 %
